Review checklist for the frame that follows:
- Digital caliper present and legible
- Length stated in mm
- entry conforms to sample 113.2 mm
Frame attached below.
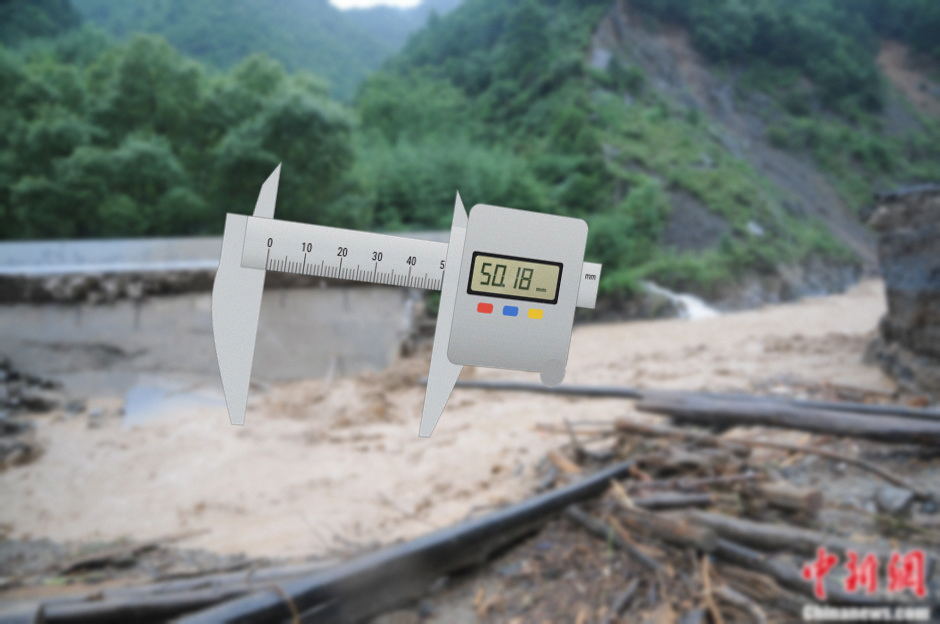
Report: 50.18 mm
